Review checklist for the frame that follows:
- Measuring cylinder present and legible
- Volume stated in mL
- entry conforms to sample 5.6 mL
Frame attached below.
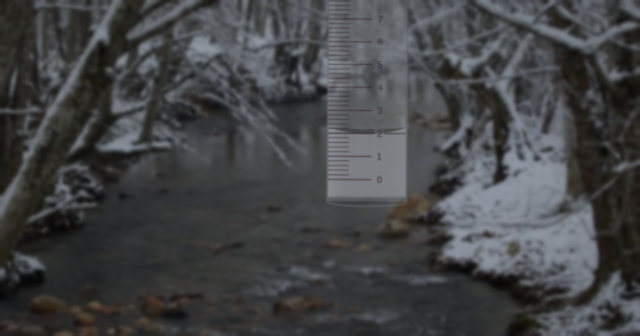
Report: 2 mL
